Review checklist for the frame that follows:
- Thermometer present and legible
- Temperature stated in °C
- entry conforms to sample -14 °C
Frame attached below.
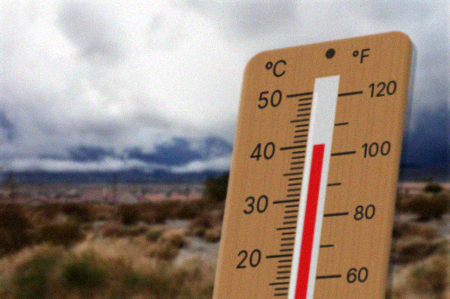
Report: 40 °C
